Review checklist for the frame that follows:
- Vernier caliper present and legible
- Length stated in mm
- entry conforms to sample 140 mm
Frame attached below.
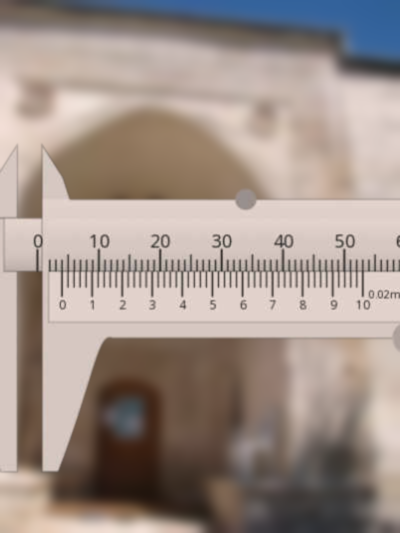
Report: 4.0 mm
